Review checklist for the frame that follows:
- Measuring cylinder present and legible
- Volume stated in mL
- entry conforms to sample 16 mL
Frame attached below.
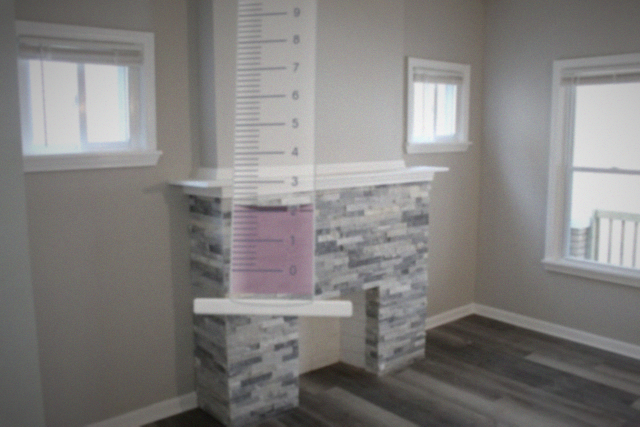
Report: 2 mL
